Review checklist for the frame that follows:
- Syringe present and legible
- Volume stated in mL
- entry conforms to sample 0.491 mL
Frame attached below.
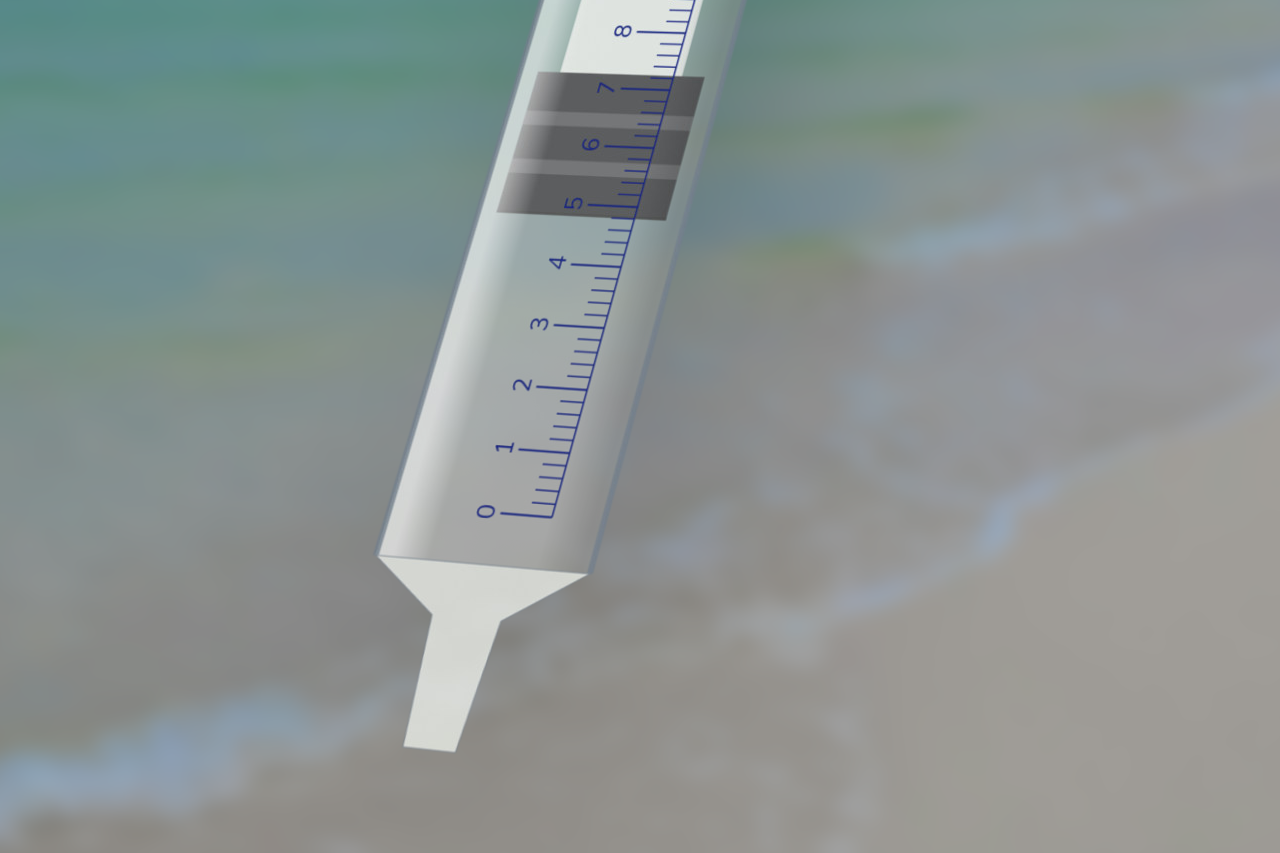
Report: 4.8 mL
